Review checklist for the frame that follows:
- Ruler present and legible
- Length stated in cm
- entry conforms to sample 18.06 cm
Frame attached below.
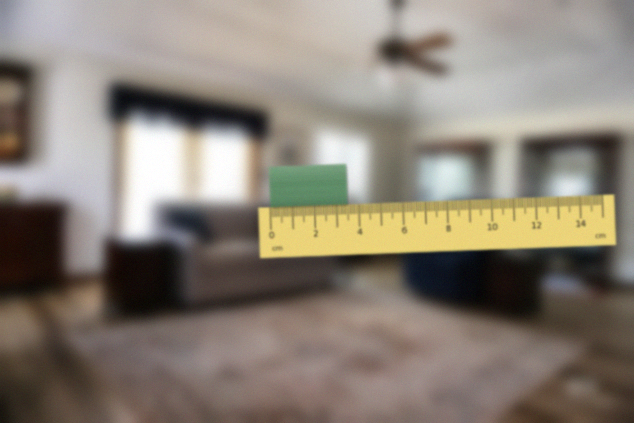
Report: 3.5 cm
